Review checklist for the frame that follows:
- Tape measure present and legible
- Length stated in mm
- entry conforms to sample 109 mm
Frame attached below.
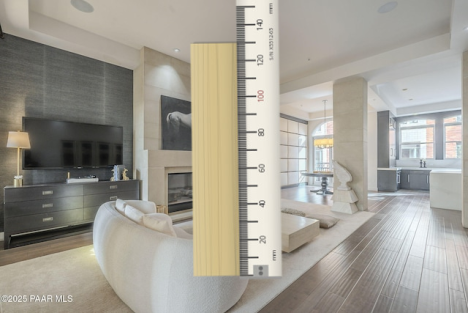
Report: 130 mm
